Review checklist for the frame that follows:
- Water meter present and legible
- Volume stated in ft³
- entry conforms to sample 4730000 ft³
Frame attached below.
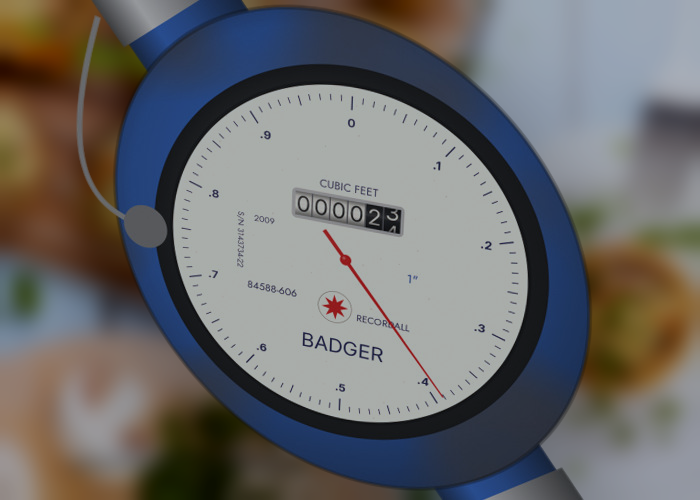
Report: 23.39 ft³
